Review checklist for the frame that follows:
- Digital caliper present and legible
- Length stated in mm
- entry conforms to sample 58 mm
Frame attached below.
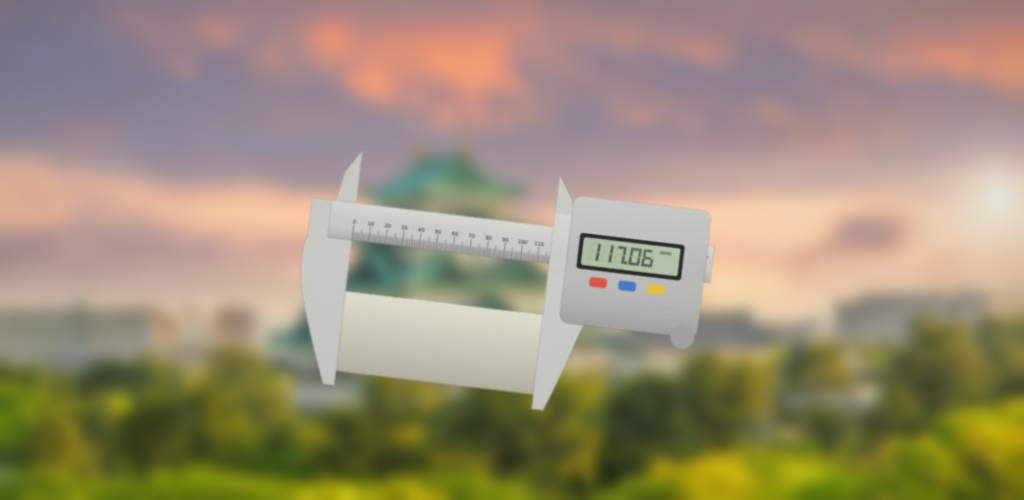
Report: 117.06 mm
